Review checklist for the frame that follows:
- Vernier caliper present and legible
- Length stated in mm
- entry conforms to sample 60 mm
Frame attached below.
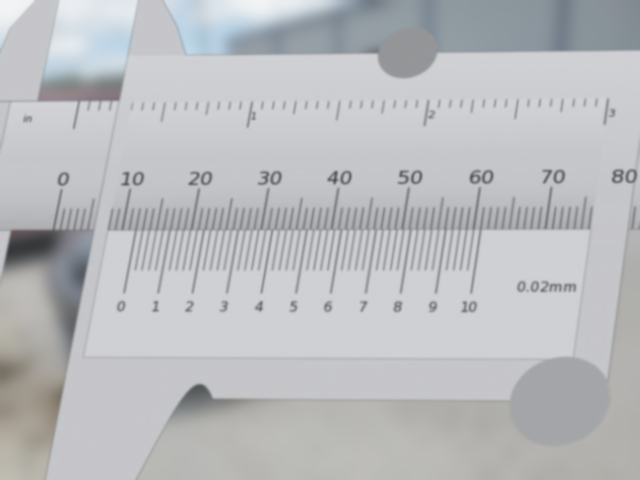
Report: 12.0 mm
